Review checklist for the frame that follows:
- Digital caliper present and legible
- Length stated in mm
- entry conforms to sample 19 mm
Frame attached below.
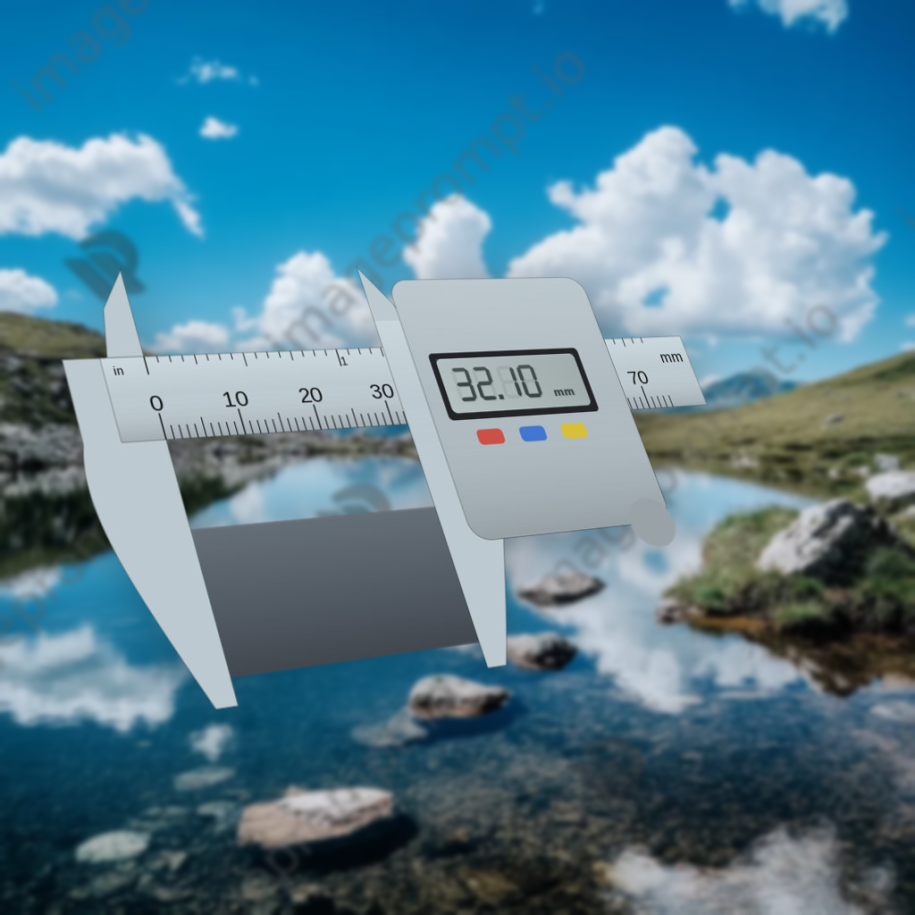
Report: 32.10 mm
